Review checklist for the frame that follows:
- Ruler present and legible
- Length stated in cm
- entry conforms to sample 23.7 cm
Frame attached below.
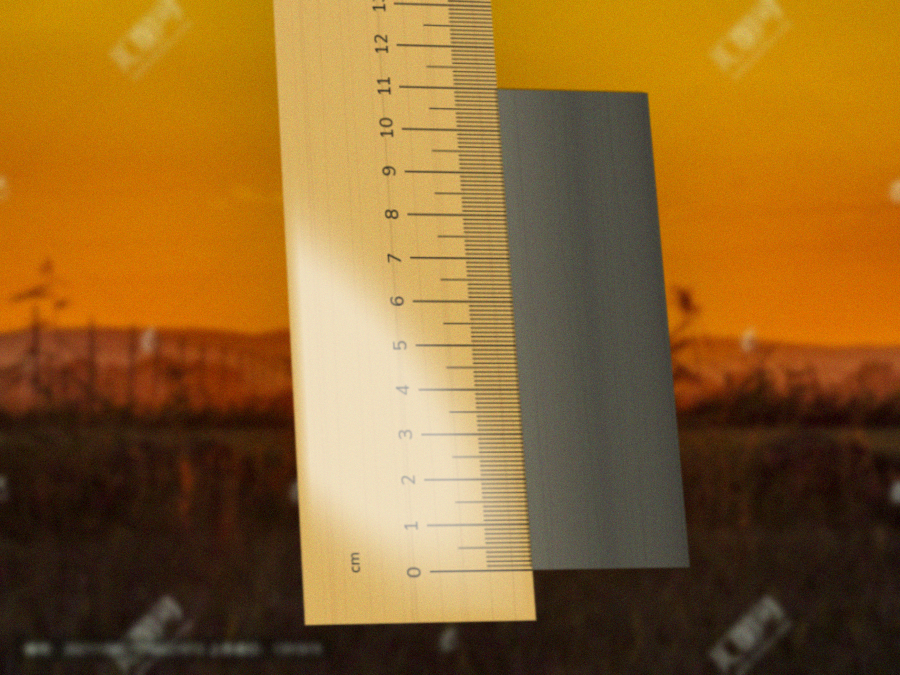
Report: 11 cm
